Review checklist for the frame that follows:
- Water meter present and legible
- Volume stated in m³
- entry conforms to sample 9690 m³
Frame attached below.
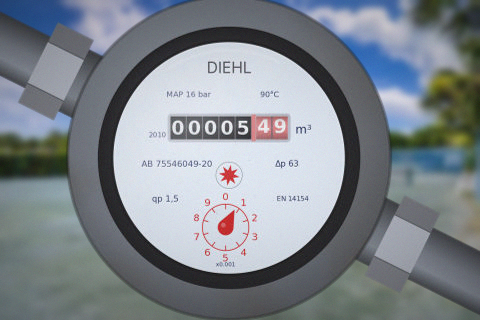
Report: 5.490 m³
